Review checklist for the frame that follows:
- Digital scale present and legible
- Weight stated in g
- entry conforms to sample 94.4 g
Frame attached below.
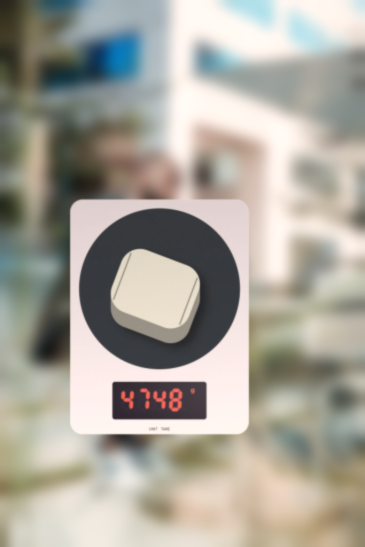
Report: 4748 g
